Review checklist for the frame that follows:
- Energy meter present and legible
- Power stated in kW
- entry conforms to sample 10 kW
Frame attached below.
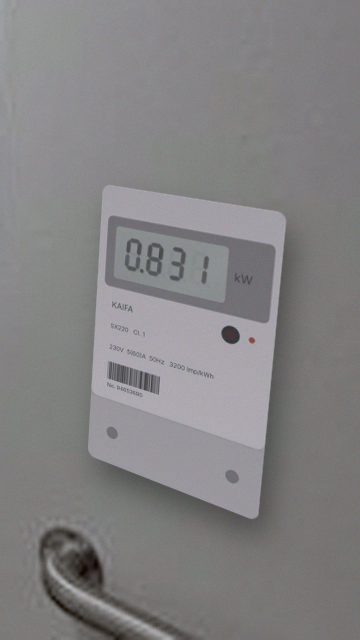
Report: 0.831 kW
